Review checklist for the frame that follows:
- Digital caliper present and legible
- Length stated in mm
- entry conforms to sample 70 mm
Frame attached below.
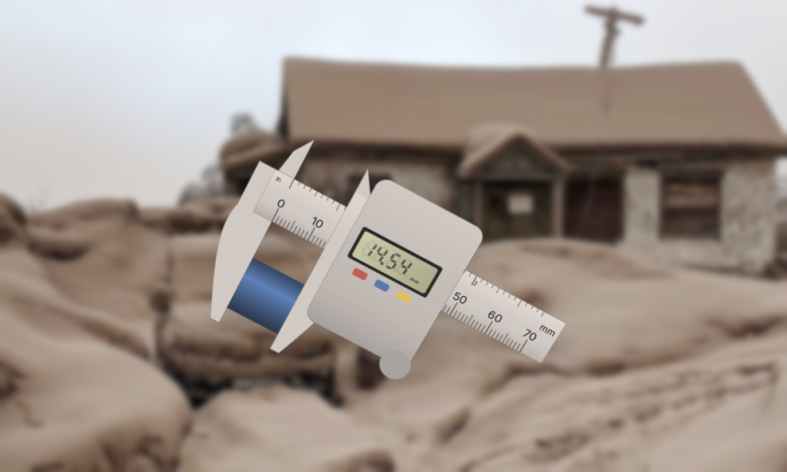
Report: 14.54 mm
